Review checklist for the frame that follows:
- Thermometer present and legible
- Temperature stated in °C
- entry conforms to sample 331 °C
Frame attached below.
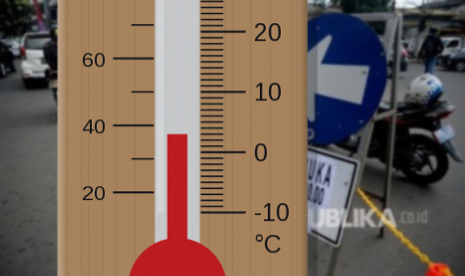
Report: 3 °C
